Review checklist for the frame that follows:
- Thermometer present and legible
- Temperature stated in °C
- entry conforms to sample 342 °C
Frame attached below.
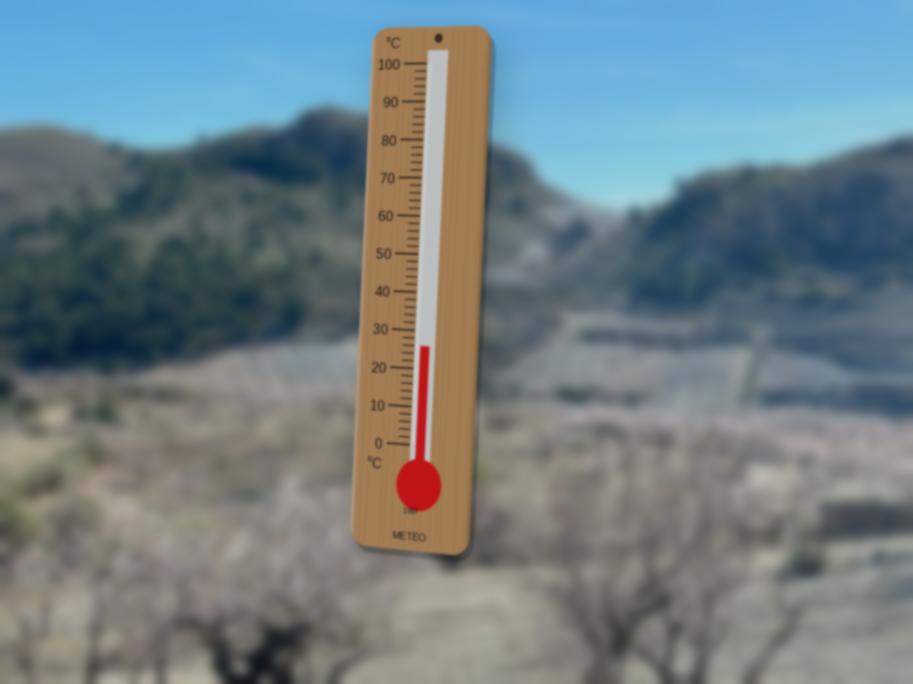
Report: 26 °C
